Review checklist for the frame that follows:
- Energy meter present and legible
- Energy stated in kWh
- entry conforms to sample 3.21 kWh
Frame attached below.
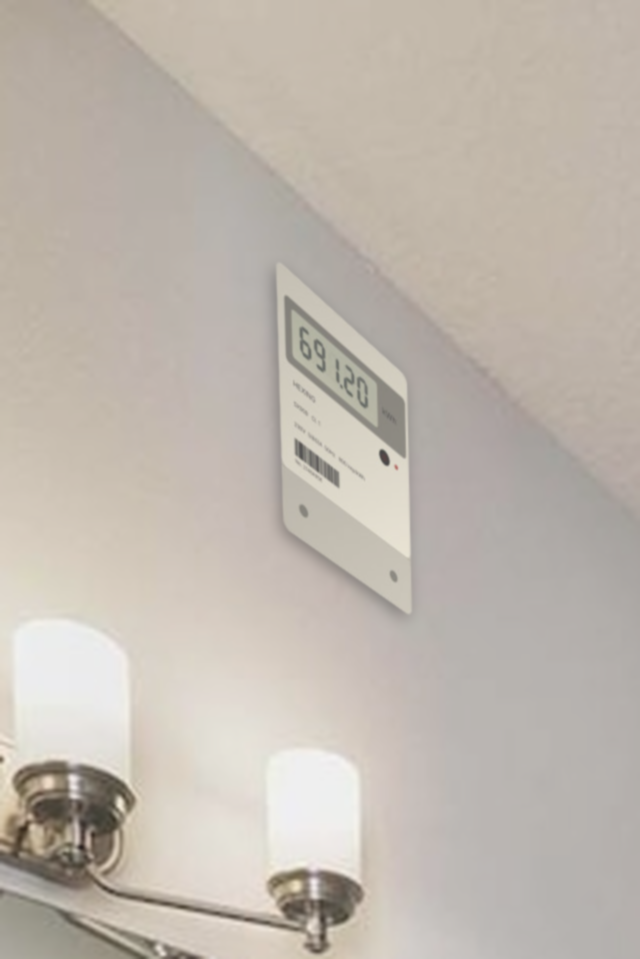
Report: 691.20 kWh
